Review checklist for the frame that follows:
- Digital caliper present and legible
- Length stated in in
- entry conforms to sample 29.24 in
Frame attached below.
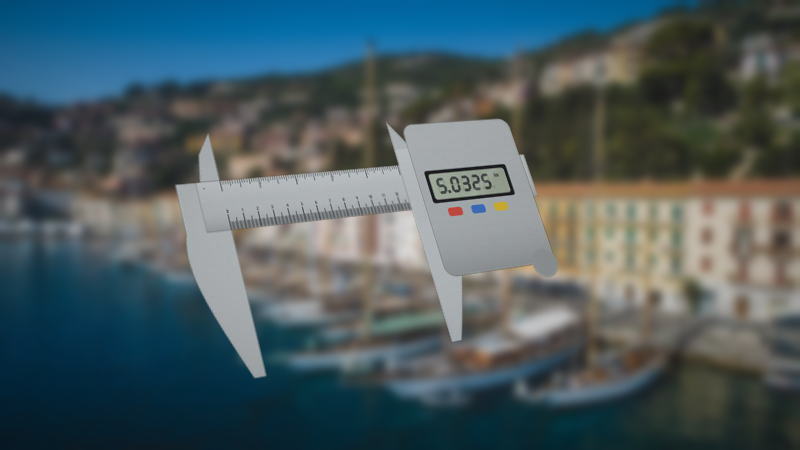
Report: 5.0325 in
